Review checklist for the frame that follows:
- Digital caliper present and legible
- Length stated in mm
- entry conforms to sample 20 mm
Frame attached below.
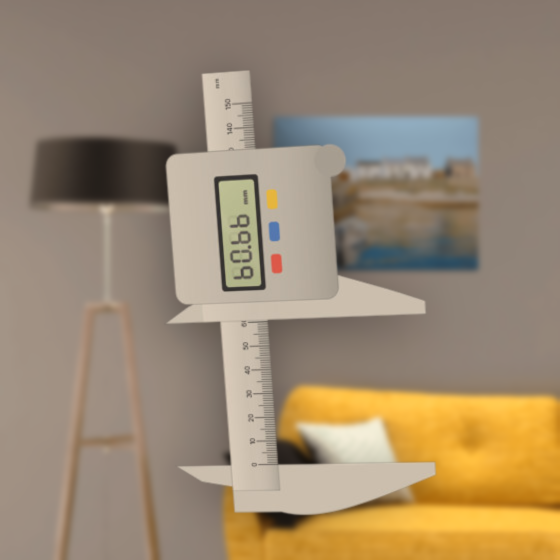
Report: 60.66 mm
